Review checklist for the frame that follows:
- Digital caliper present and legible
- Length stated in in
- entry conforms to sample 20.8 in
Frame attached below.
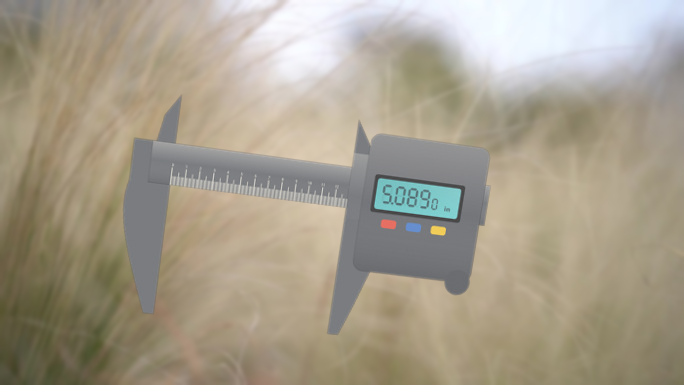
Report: 5.0890 in
